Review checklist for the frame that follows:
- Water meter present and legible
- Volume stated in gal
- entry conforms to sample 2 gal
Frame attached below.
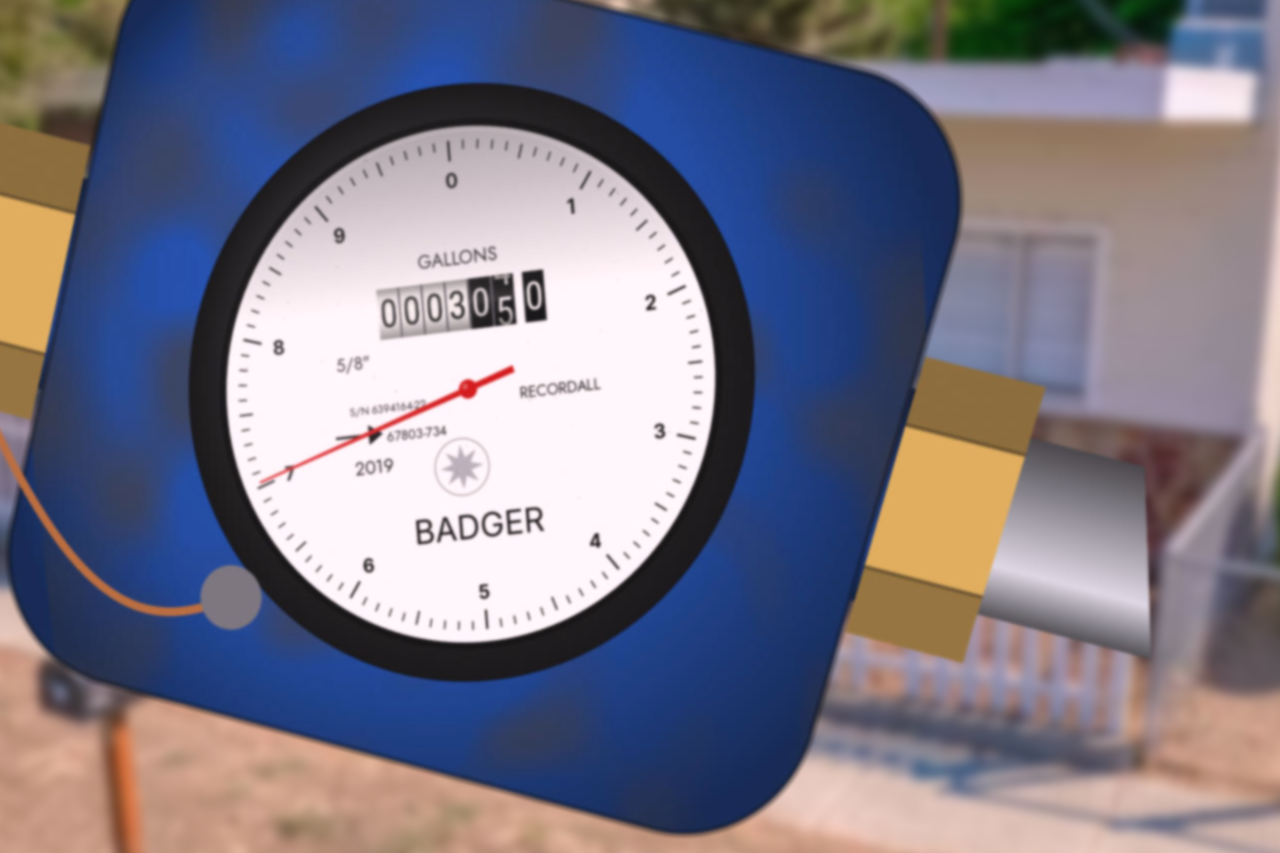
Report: 3047.0 gal
